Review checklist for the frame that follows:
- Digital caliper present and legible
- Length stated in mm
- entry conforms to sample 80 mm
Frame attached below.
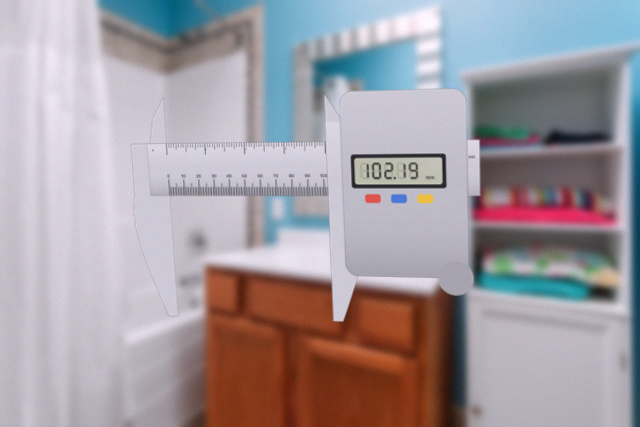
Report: 102.19 mm
